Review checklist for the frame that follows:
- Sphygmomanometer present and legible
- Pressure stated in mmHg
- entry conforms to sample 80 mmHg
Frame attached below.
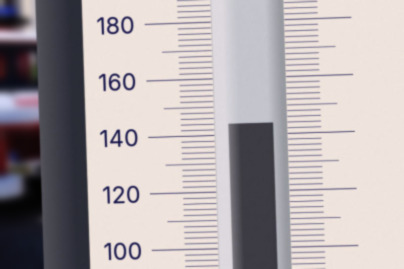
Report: 144 mmHg
